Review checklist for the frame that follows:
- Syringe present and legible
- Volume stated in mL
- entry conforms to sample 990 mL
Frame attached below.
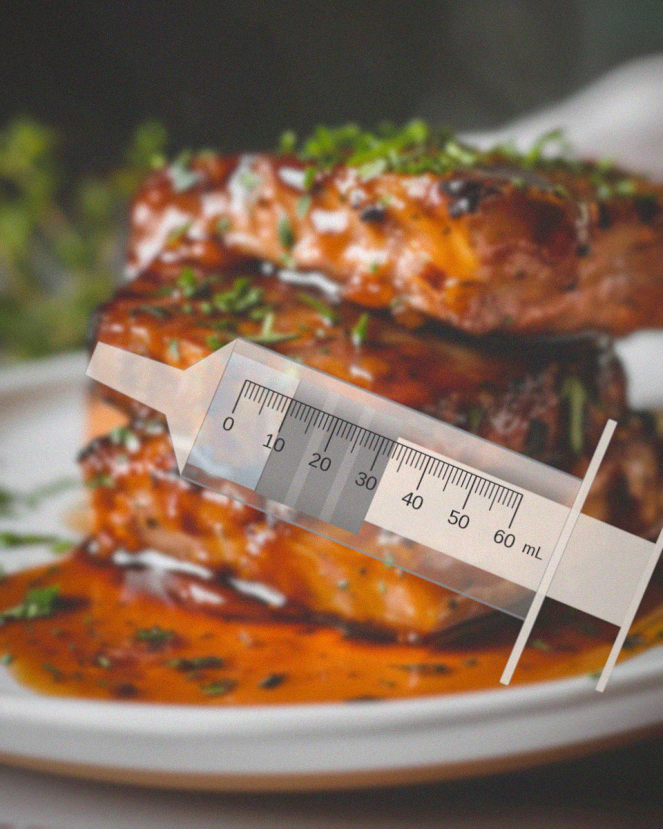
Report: 10 mL
